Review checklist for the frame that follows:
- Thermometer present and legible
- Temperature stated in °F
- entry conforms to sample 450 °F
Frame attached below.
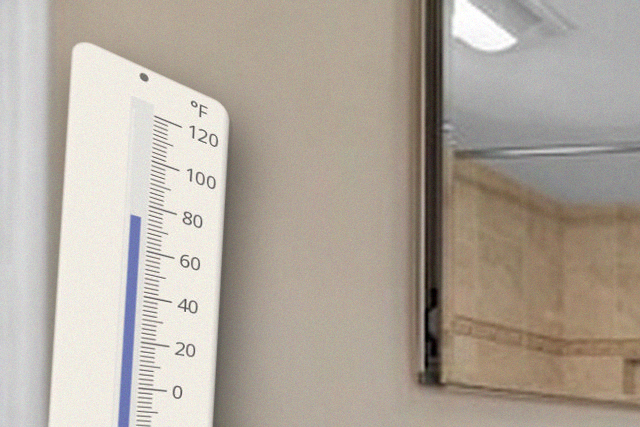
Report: 74 °F
